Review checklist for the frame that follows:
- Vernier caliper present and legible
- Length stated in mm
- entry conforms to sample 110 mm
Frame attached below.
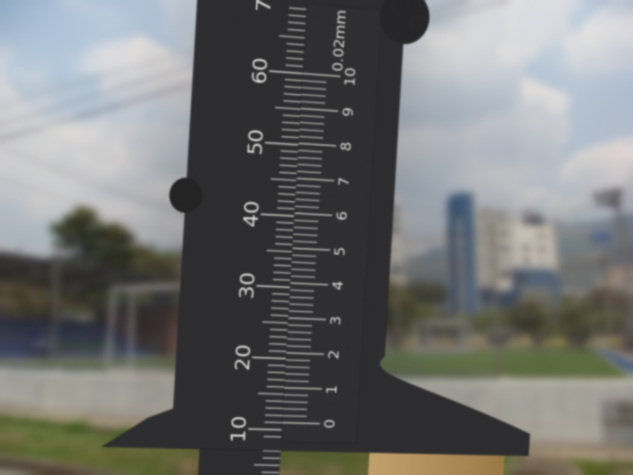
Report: 11.0 mm
